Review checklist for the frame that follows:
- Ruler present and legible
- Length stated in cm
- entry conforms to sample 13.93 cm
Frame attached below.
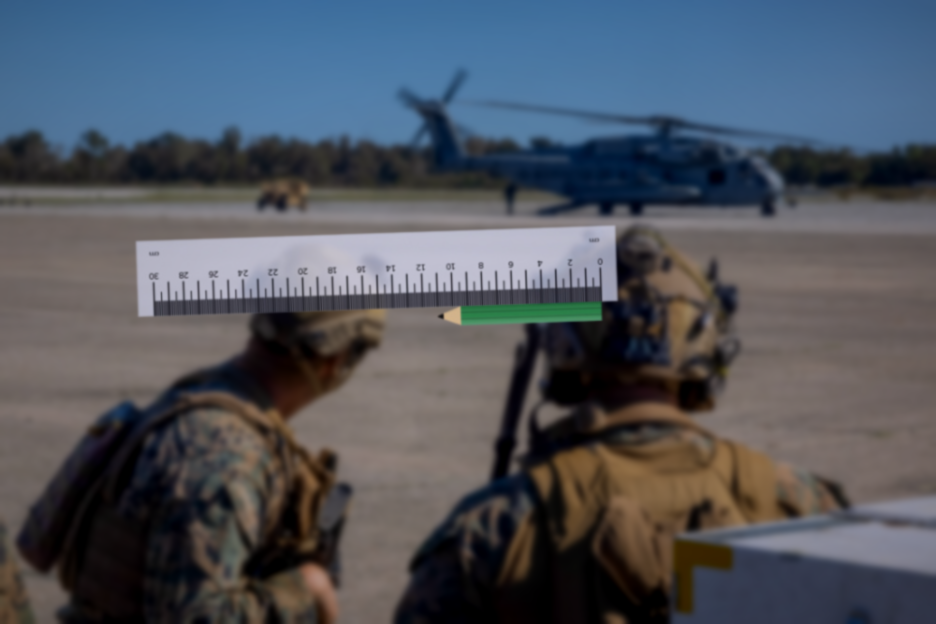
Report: 11 cm
